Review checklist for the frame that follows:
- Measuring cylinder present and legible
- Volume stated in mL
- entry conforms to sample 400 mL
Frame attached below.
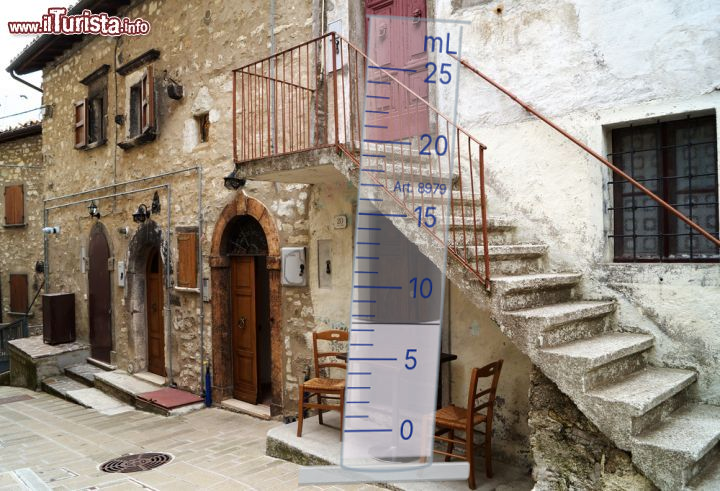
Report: 7.5 mL
